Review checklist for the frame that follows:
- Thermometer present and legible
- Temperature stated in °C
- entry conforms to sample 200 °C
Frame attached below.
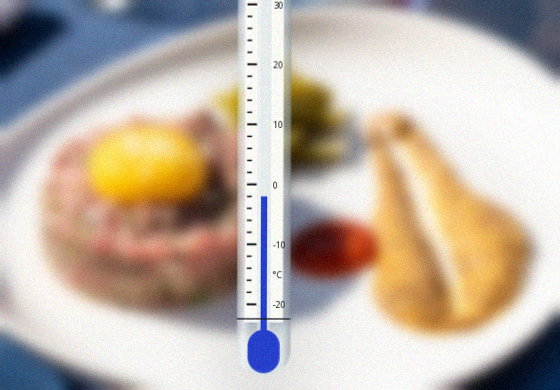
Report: -2 °C
